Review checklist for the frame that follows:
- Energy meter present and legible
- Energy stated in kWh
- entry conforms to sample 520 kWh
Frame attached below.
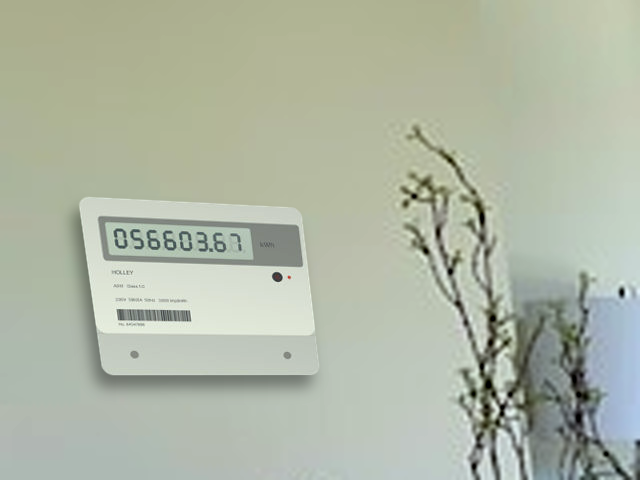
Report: 56603.67 kWh
